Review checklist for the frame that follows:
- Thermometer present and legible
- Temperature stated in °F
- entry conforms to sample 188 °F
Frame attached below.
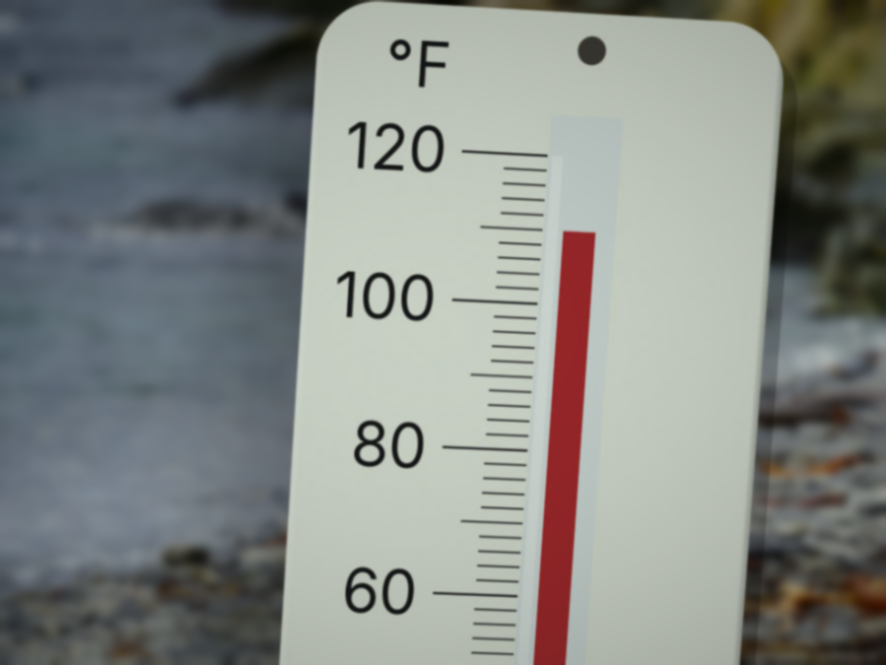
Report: 110 °F
